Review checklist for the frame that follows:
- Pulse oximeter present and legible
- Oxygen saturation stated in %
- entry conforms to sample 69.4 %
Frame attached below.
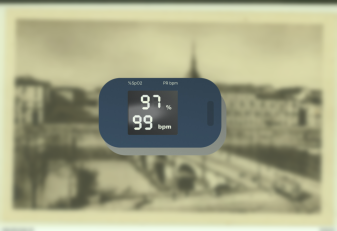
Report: 97 %
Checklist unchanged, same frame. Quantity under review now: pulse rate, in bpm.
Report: 99 bpm
